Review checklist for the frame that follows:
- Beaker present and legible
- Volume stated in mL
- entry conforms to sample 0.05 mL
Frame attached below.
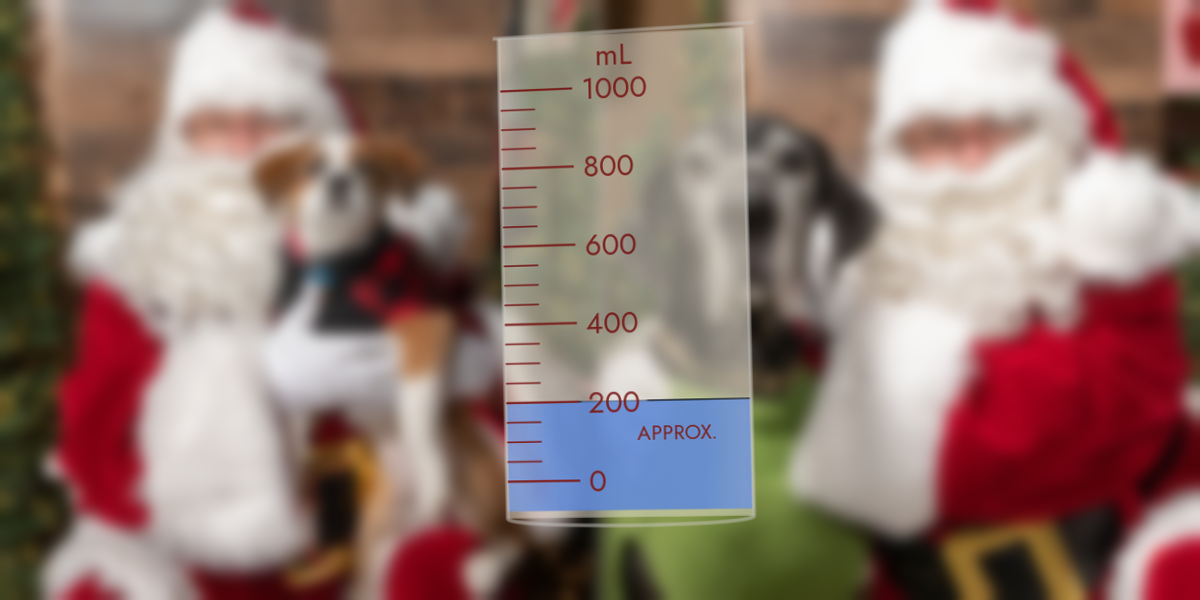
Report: 200 mL
